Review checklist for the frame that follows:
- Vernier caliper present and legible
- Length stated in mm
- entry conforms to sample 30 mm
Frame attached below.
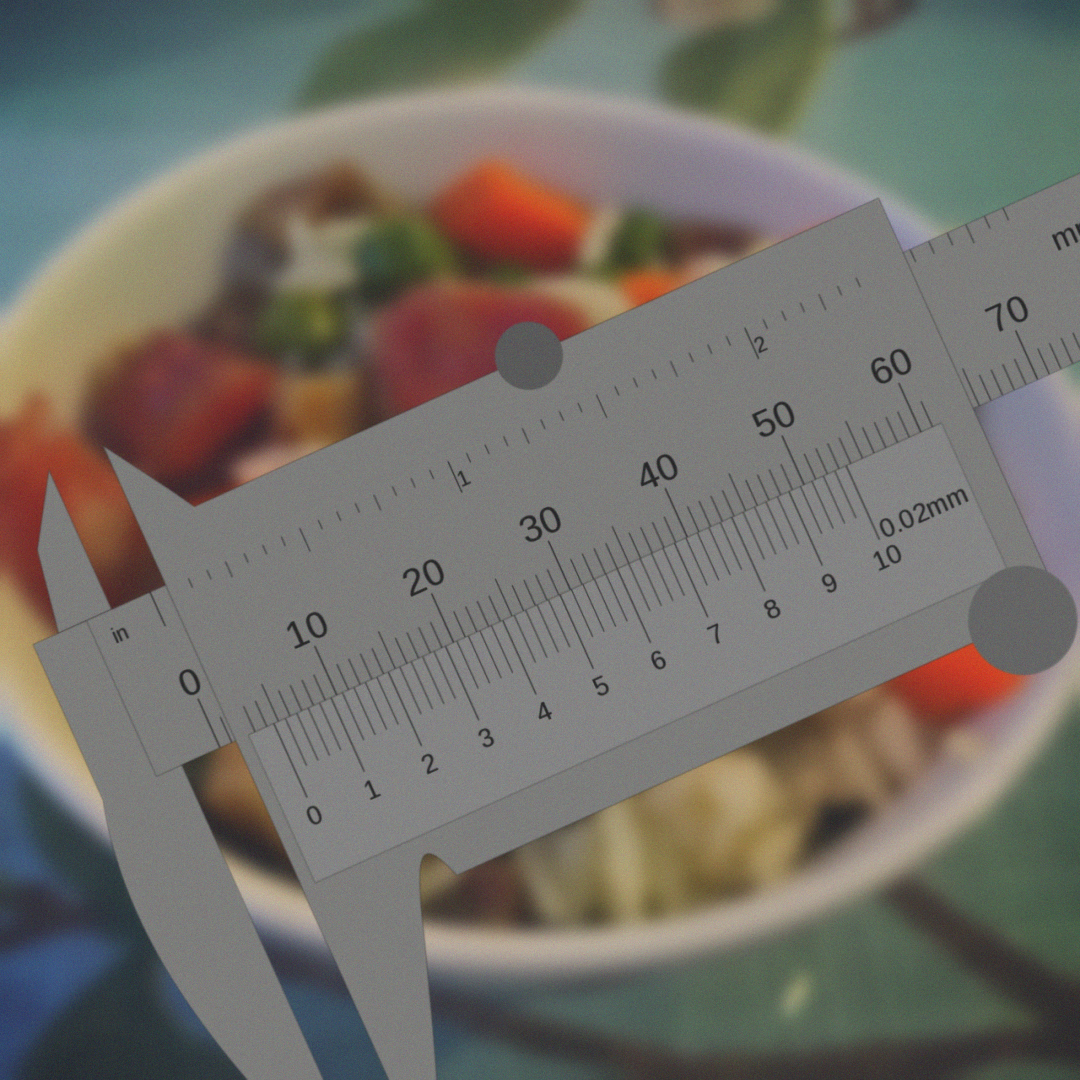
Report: 4.6 mm
